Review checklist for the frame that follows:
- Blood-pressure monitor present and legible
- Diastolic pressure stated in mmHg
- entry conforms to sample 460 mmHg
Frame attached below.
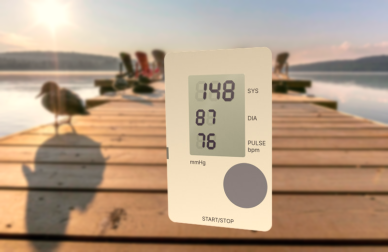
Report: 87 mmHg
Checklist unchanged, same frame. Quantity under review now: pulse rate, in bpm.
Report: 76 bpm
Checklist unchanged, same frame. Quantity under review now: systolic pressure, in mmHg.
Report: 148 mmHg
